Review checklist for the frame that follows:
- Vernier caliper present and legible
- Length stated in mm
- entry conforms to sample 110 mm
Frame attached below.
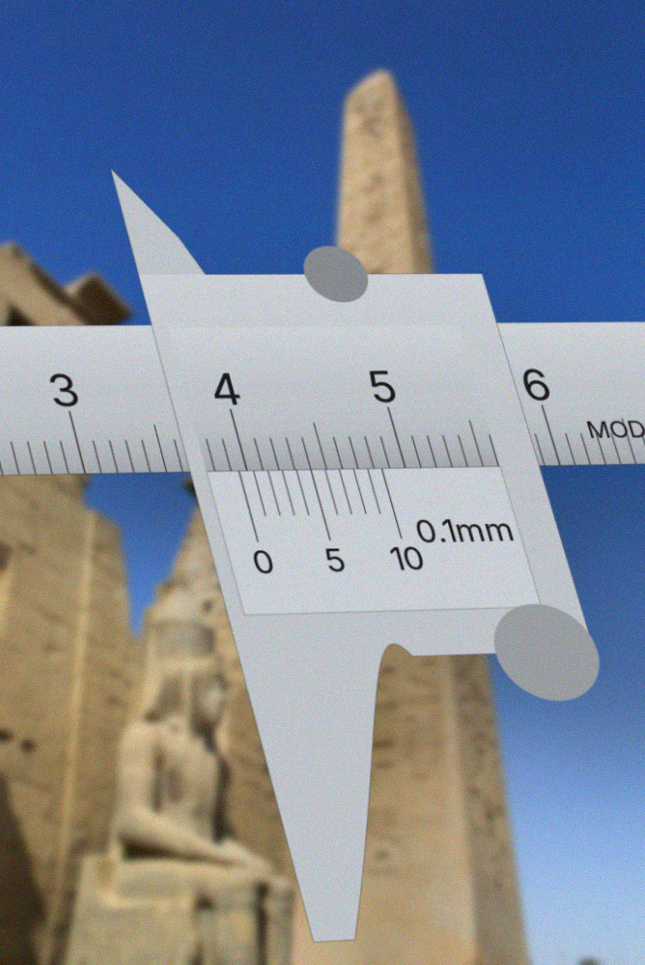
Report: 39.5 mm
